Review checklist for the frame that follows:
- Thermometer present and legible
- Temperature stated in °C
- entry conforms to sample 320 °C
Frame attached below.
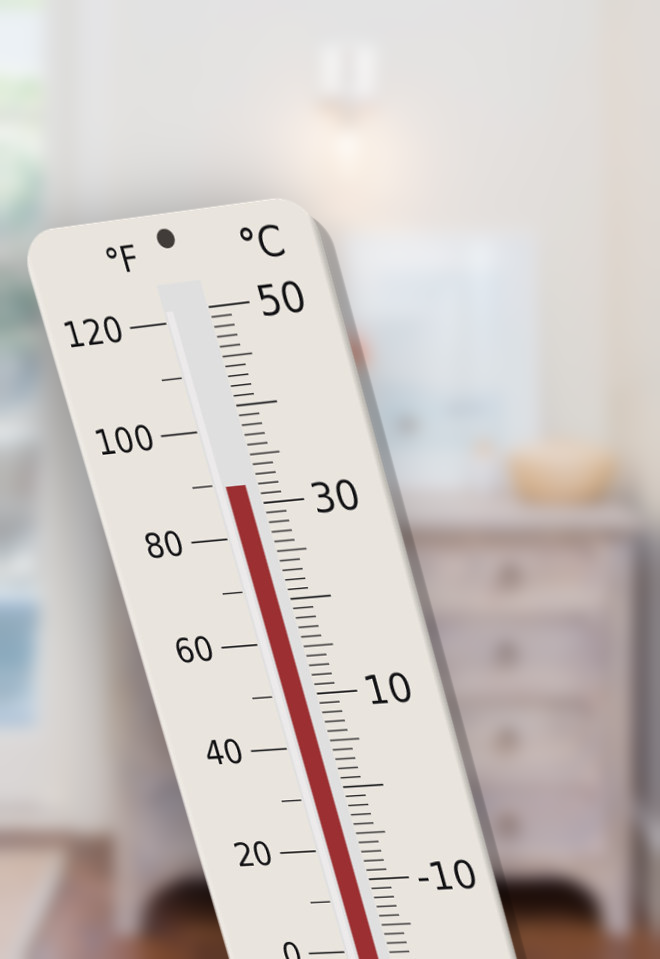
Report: 32 °C
